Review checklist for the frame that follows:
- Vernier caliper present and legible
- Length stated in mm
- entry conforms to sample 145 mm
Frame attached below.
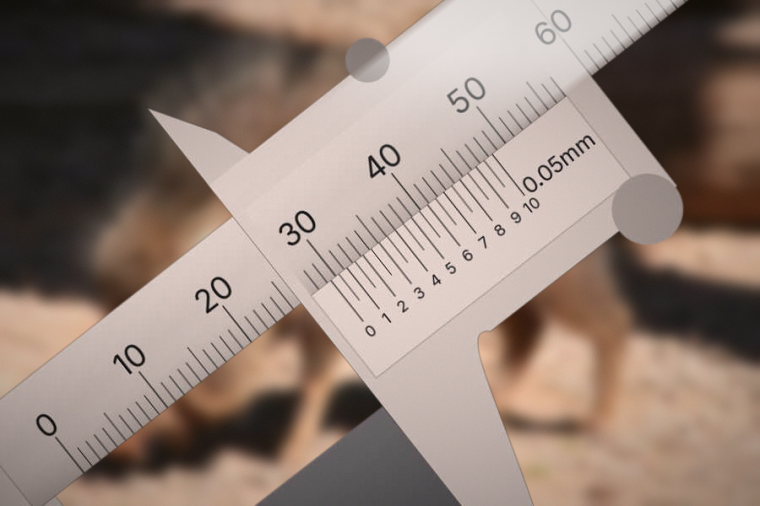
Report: 29.4 mm
